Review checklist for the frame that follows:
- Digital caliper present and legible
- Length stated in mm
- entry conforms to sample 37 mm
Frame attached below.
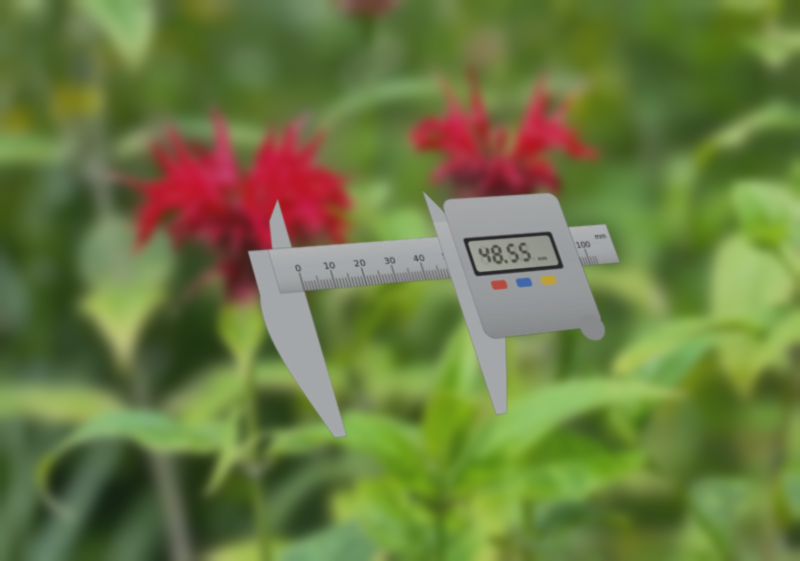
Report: 48.55 mm
